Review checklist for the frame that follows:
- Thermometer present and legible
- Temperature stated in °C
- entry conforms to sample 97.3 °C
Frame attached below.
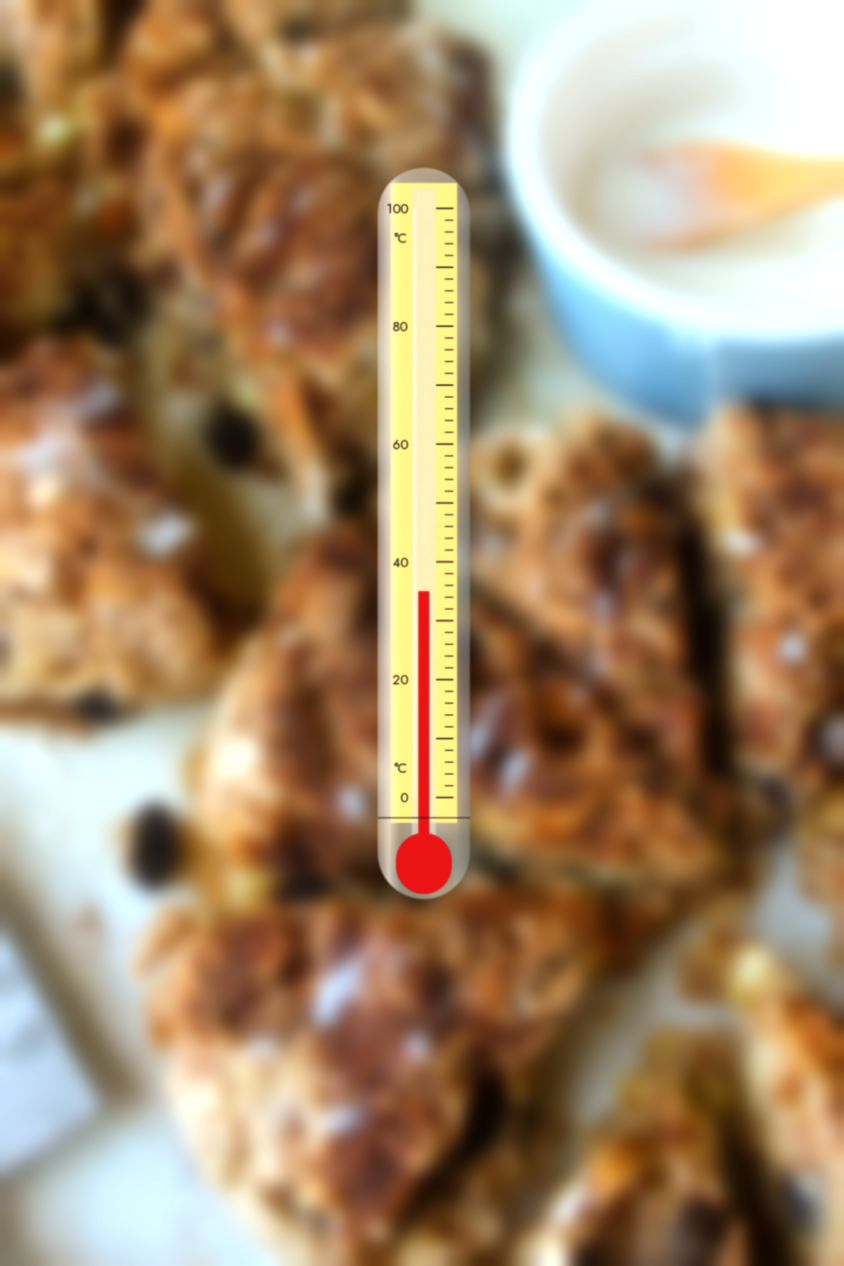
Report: 35 °C
